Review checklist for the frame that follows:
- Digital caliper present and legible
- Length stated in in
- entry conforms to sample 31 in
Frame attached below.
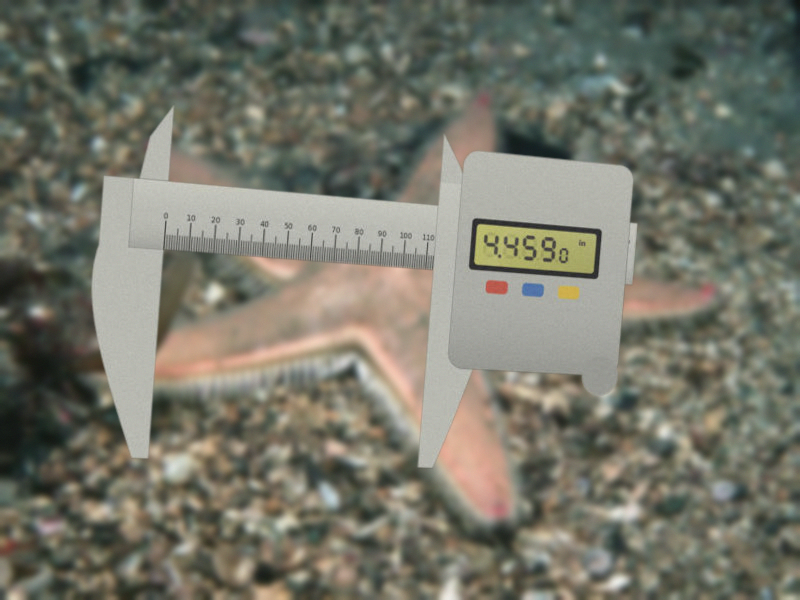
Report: 4.4590 in
